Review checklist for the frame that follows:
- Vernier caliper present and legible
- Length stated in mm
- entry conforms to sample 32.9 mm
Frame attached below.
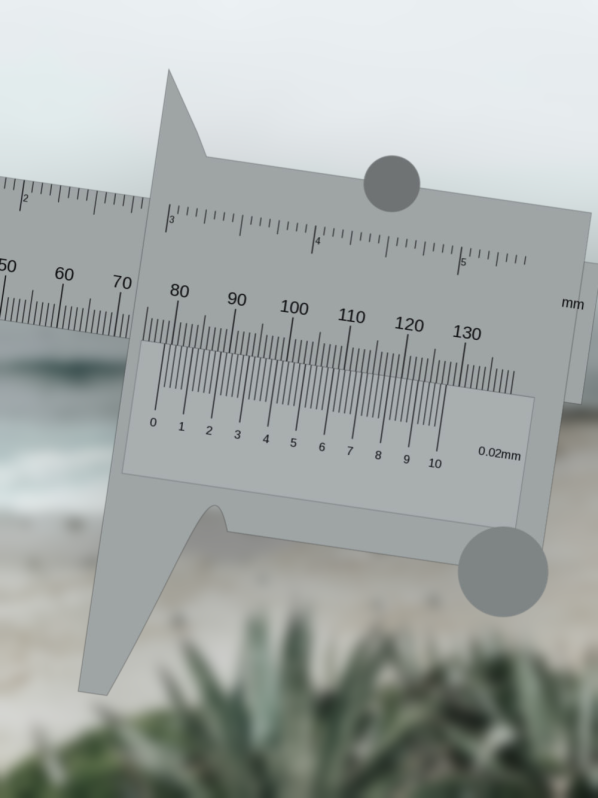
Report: 78.8 mm
